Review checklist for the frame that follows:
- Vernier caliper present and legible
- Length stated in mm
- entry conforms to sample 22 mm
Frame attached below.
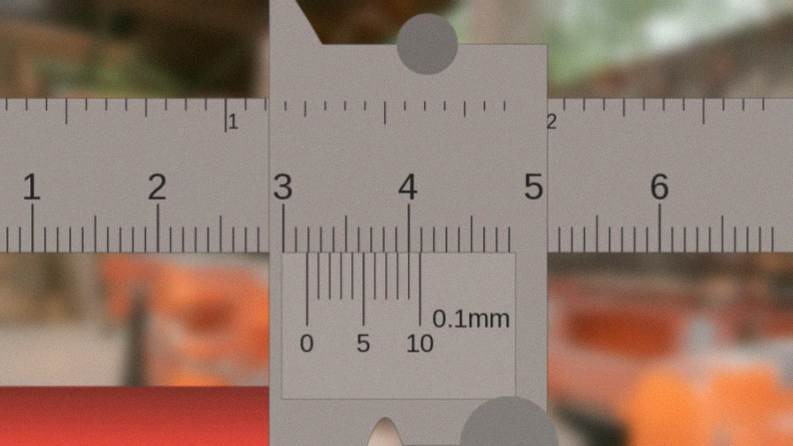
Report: 31.9 mm
